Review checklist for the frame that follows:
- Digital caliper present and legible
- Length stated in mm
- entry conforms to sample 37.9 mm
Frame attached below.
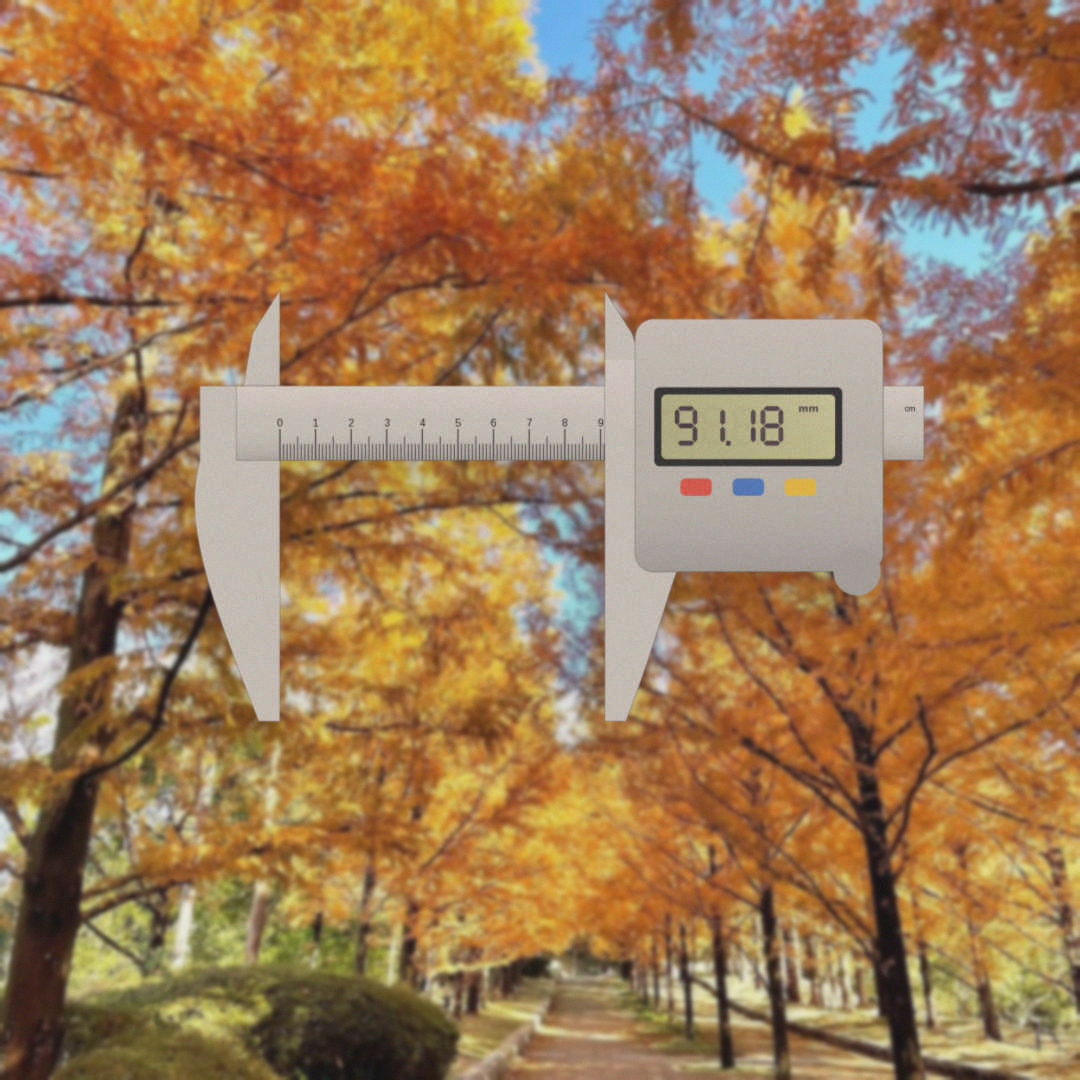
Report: 91.18 mm
